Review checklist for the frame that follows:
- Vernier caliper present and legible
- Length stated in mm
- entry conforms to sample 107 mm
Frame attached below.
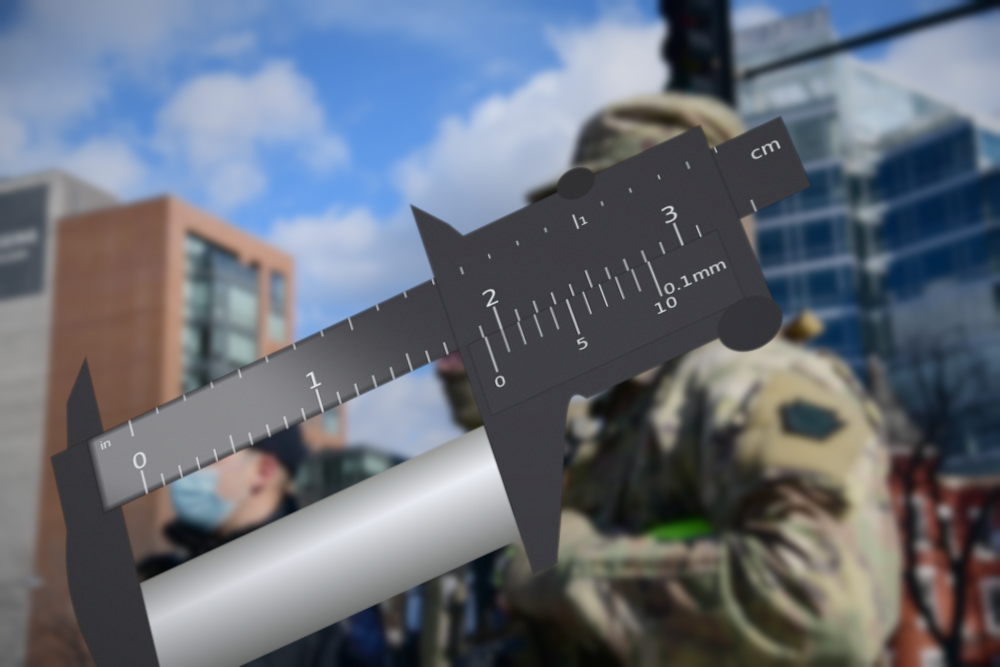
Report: 19.1 mm
